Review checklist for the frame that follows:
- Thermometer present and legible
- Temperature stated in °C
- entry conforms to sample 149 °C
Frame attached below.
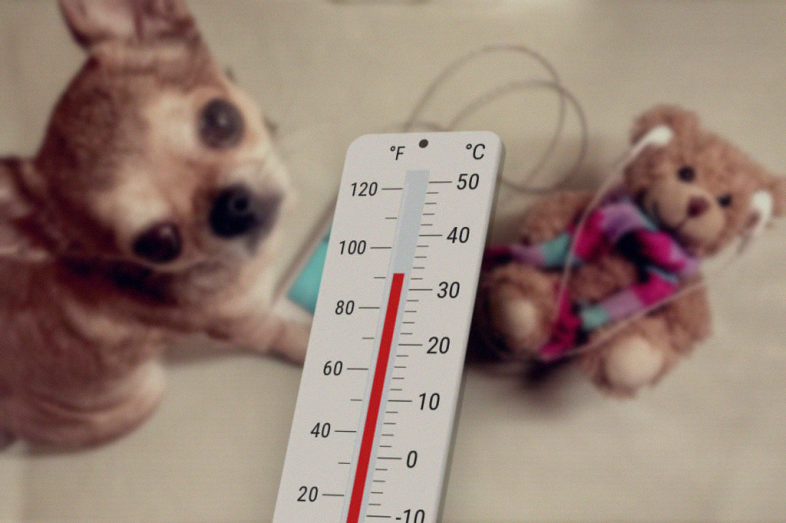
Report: 33 °C
